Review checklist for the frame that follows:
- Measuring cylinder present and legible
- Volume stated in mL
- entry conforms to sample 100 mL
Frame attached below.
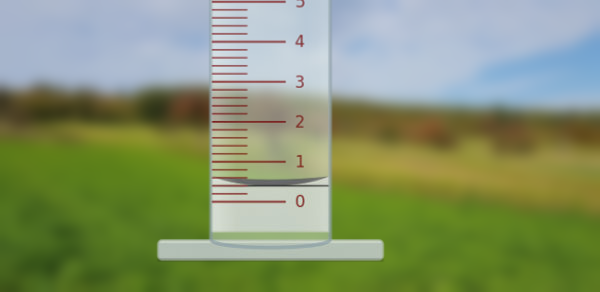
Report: 0.4 mL
